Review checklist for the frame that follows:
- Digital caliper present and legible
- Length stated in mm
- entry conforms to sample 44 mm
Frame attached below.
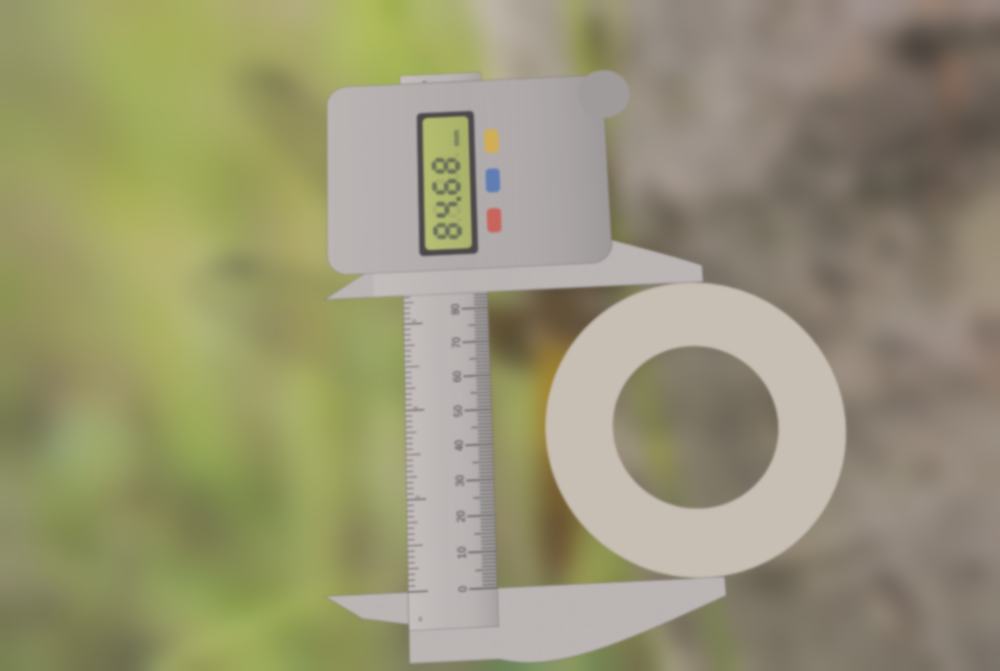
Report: 84.68 mm
